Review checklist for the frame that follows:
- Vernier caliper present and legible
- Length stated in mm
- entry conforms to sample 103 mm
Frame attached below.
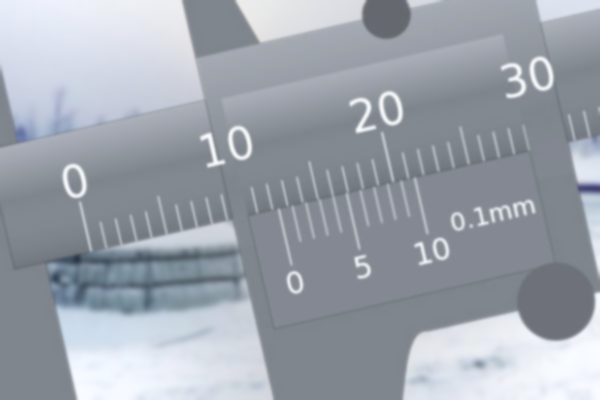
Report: 12.4 mm
